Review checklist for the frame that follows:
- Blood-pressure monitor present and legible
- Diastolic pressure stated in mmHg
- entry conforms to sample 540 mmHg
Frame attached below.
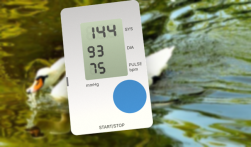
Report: 93 mmHg
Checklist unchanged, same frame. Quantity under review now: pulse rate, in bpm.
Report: 75 bpm
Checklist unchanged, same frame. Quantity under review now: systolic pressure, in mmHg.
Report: 144 mmHg
